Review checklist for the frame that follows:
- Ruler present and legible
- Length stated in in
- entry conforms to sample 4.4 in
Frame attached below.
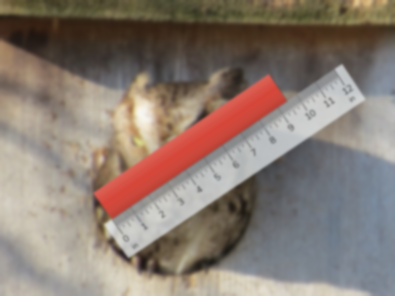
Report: 9.5 in
